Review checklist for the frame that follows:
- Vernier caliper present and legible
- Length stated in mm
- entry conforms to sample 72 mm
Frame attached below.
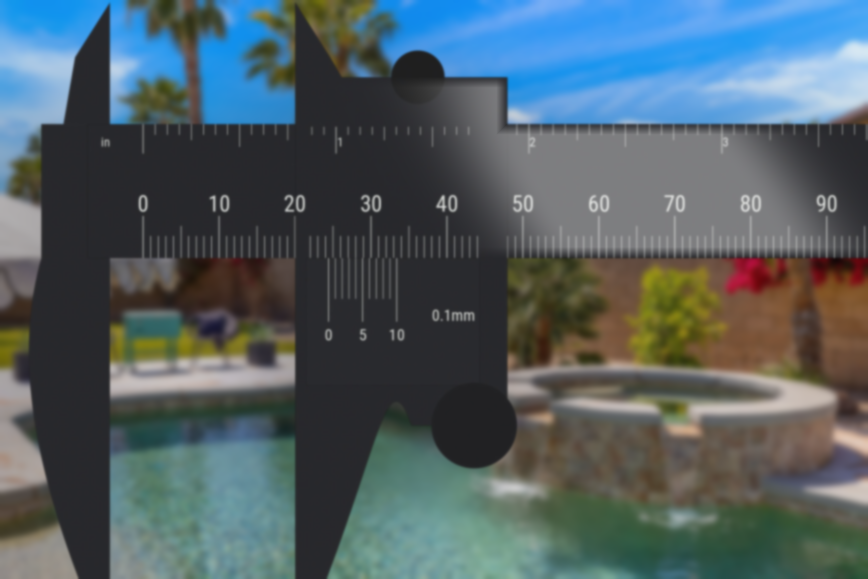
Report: 24.4 mm
